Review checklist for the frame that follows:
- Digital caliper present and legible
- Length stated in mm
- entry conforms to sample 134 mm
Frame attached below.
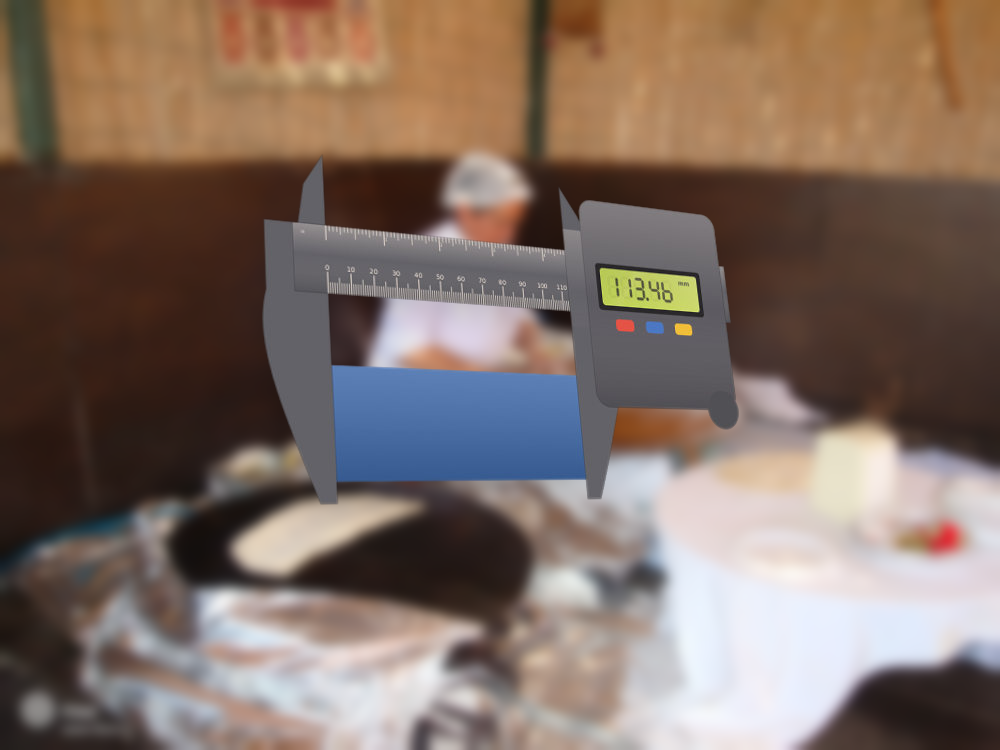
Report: 113.46 mm
